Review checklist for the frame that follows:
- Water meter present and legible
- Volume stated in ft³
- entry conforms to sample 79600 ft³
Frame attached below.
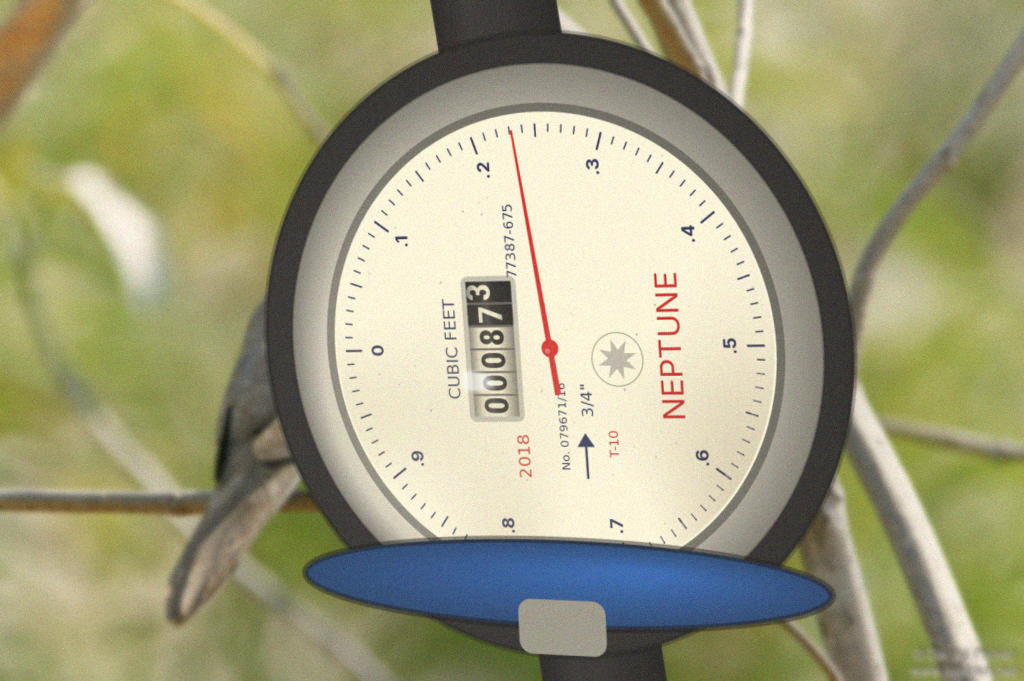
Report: 873.23 ft³
